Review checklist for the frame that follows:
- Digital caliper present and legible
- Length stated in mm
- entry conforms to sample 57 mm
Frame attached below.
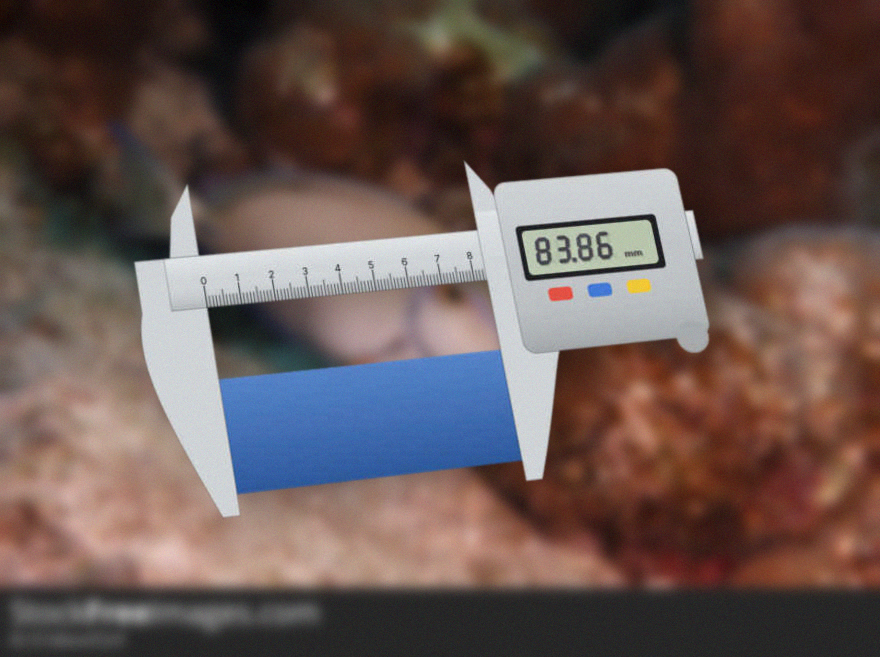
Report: 83.86 mm
